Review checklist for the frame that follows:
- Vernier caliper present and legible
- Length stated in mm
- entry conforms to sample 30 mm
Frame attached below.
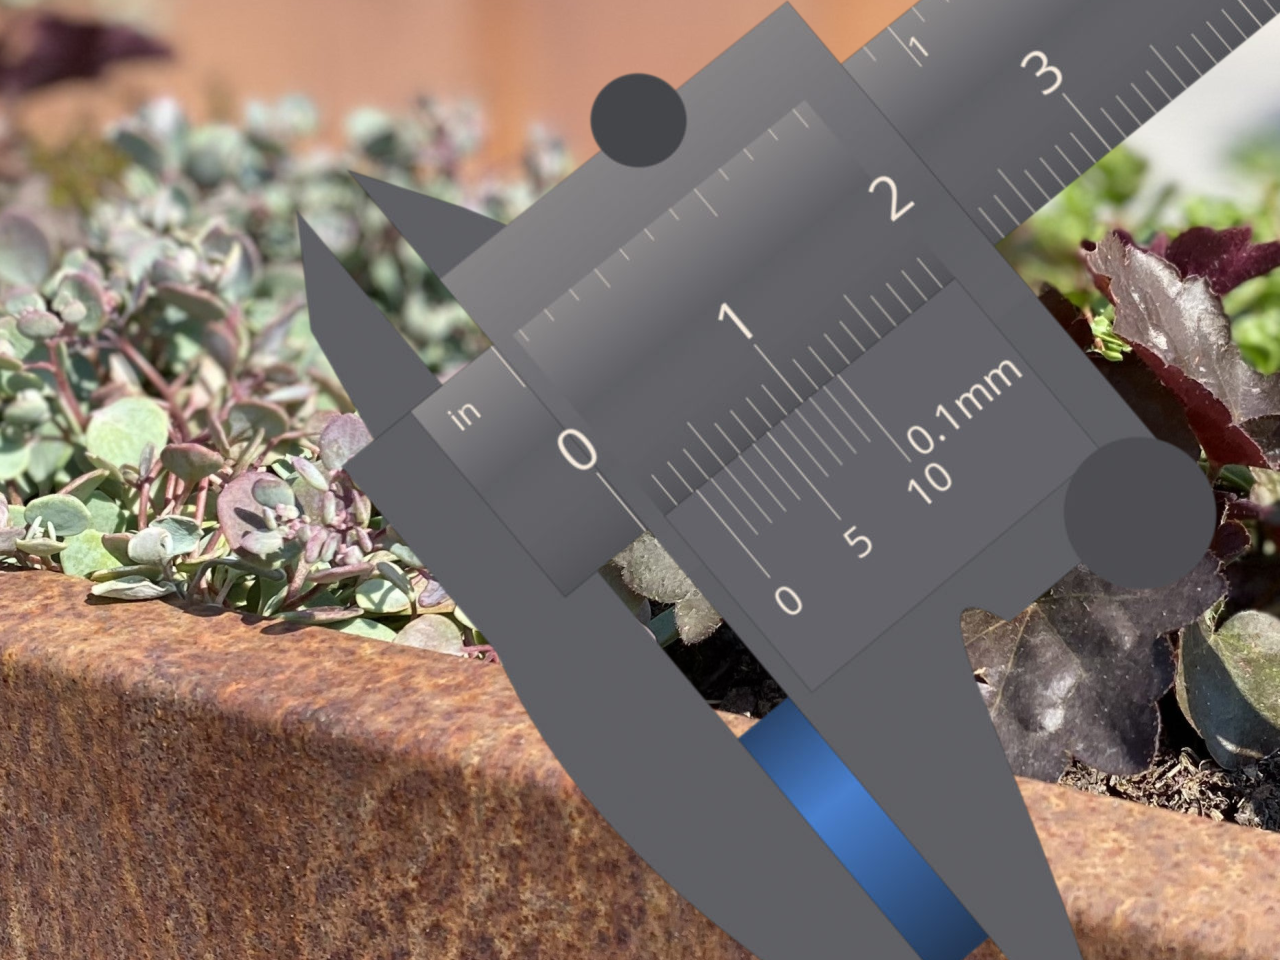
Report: 3.2 mm
